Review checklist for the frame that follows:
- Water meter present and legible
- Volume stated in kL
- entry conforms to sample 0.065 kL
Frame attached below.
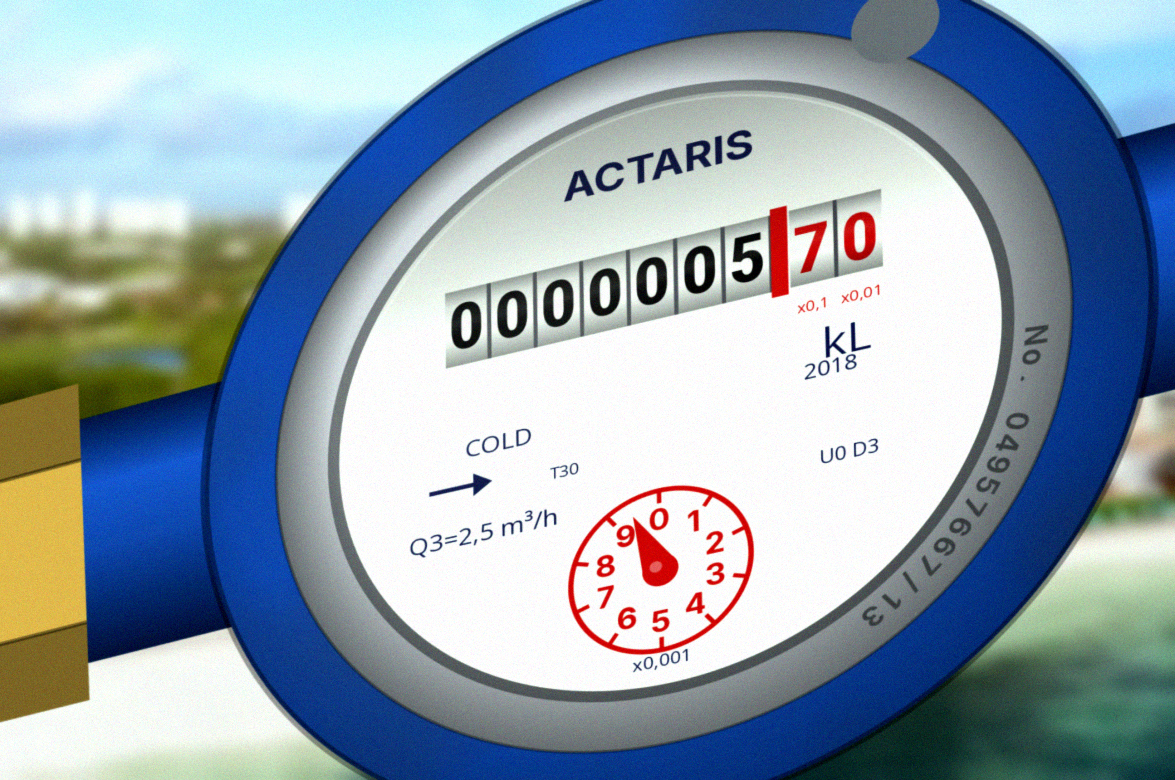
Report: 5.699 kL
